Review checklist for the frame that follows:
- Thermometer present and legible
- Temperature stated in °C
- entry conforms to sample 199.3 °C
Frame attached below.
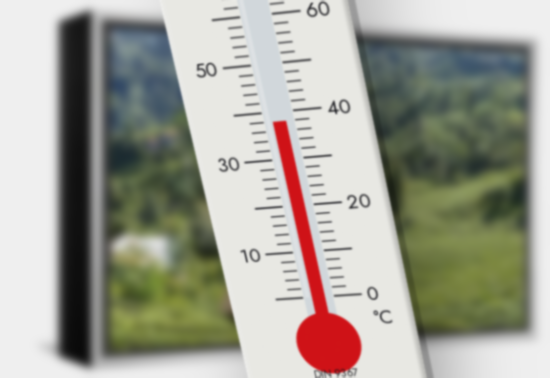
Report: 38 °C
